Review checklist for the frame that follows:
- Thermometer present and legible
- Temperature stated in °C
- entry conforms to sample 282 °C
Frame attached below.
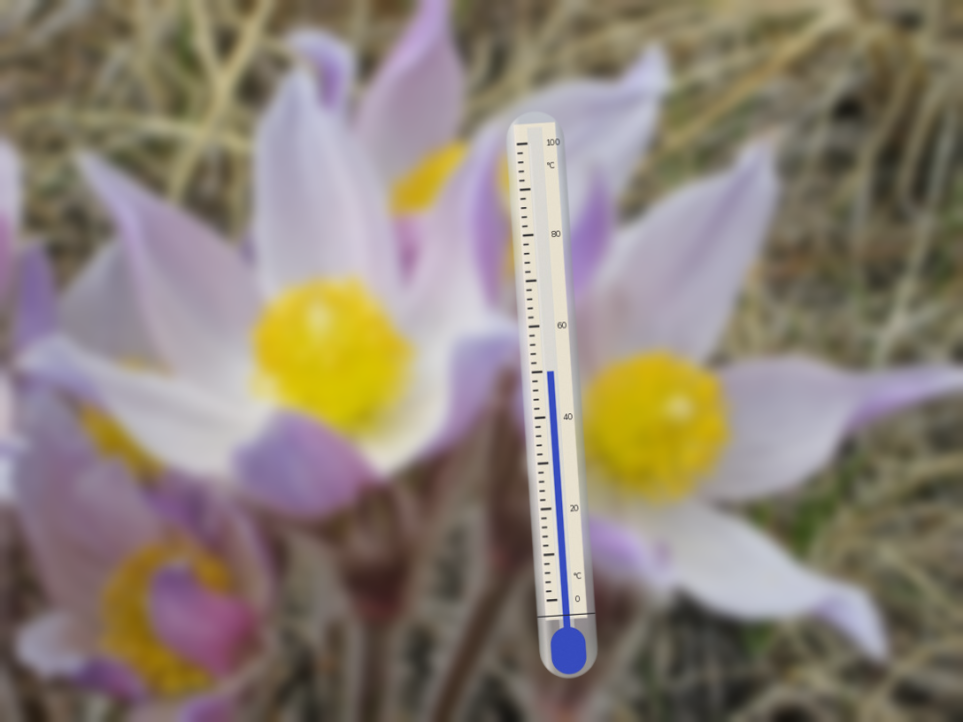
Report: 50 °C
